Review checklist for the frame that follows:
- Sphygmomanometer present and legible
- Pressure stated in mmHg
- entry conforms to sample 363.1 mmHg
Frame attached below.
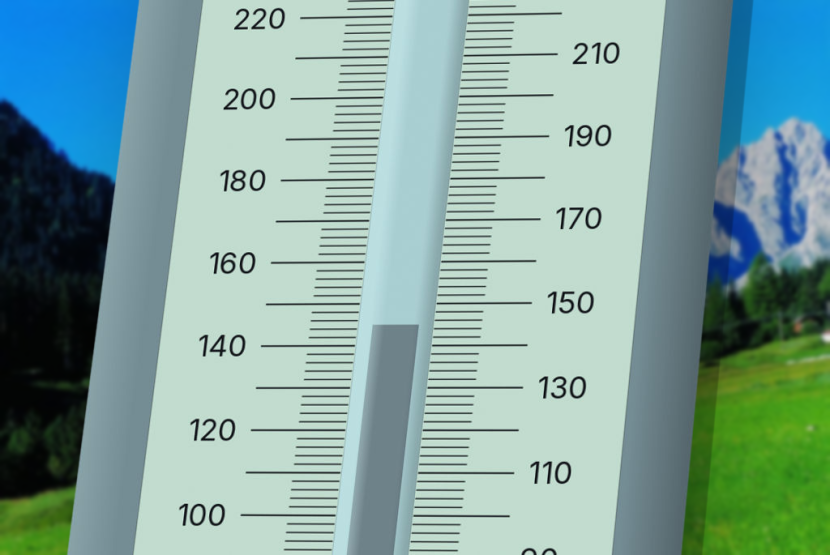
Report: 145 mmHg
